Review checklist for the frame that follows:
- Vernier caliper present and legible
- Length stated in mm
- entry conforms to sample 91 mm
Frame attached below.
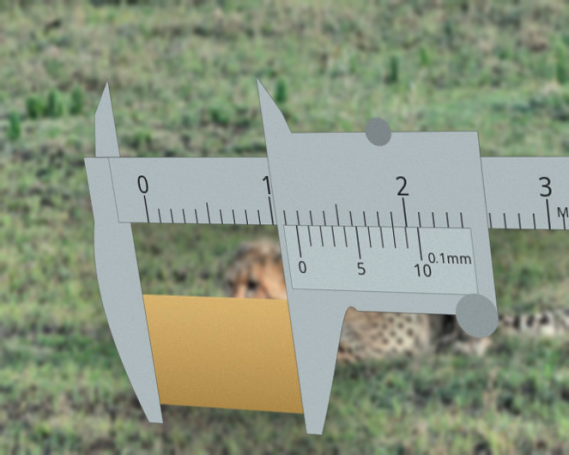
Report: 11.8 mm
